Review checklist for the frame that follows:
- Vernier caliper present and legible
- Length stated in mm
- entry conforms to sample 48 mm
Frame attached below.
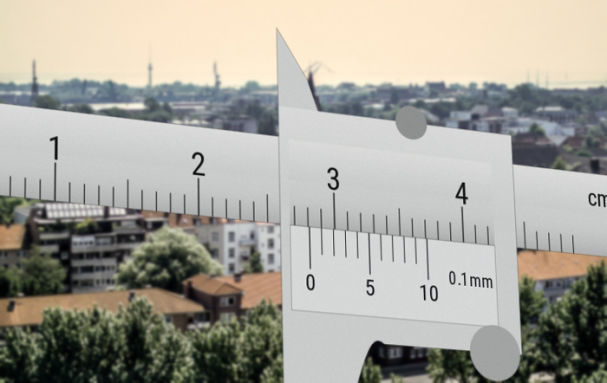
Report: 28.1 mm
